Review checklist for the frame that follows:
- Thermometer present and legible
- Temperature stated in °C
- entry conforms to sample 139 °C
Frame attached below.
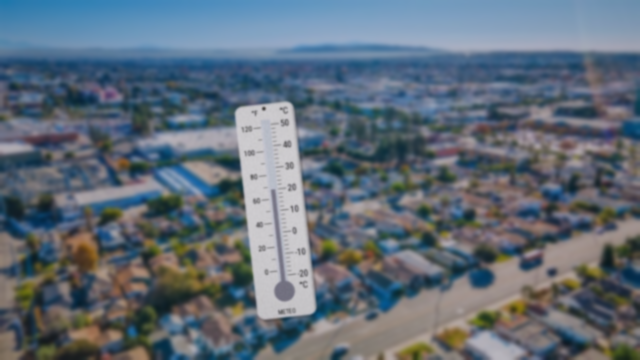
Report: 20 °C
